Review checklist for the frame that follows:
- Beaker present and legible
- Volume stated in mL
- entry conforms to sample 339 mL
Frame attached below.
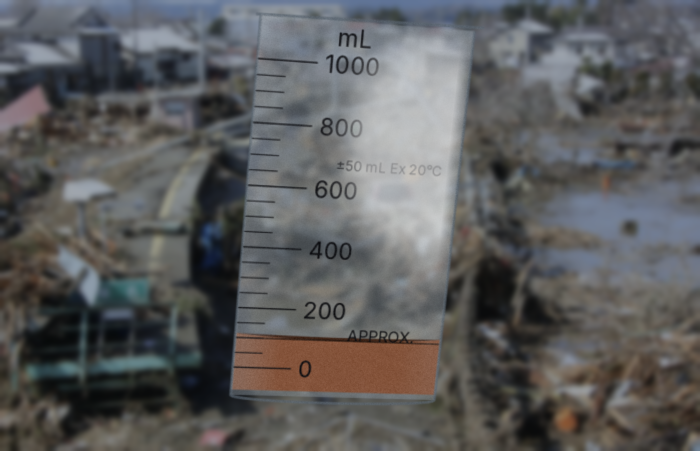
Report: 100 mL
